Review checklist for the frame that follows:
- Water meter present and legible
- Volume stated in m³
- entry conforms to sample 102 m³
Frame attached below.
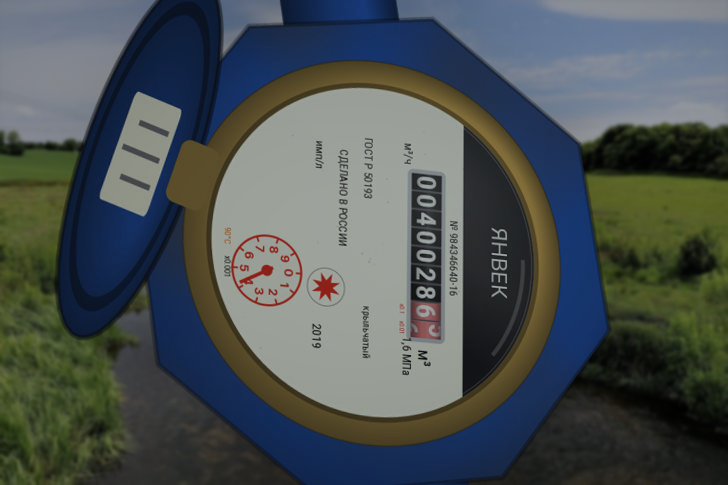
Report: 40028.654 m³
